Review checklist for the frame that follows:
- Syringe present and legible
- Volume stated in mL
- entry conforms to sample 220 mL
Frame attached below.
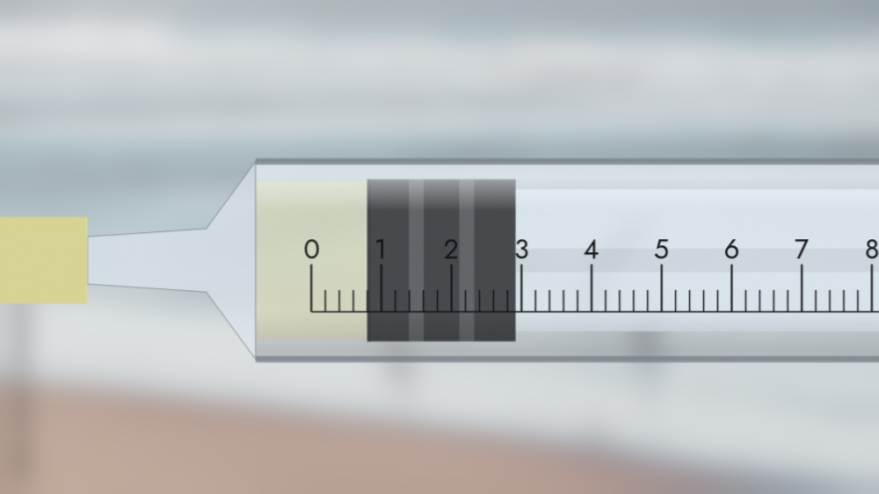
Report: 0.8 mL
